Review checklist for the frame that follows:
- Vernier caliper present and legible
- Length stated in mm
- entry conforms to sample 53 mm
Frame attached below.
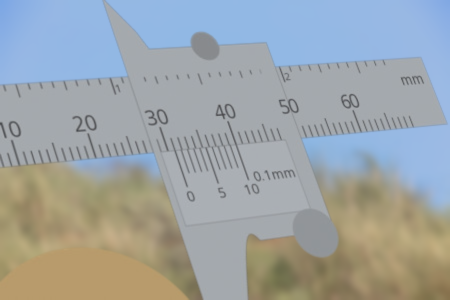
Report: 31.0 mm
